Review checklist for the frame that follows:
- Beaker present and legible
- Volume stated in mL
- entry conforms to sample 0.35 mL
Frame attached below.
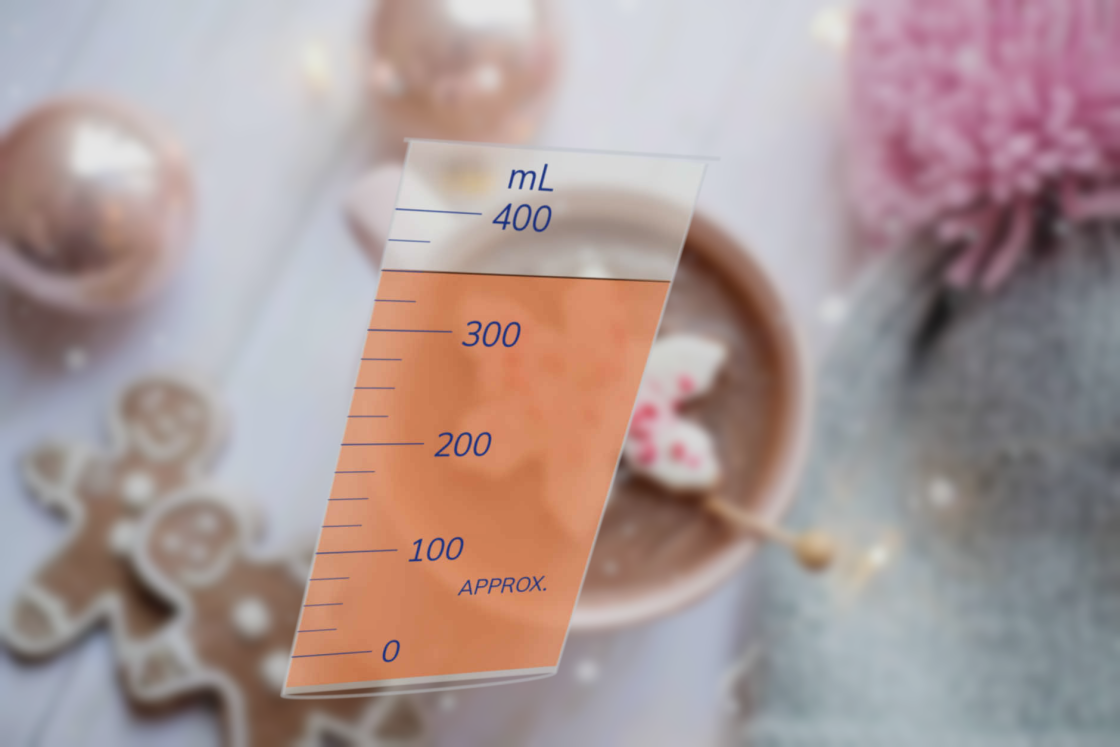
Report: 350 mL
